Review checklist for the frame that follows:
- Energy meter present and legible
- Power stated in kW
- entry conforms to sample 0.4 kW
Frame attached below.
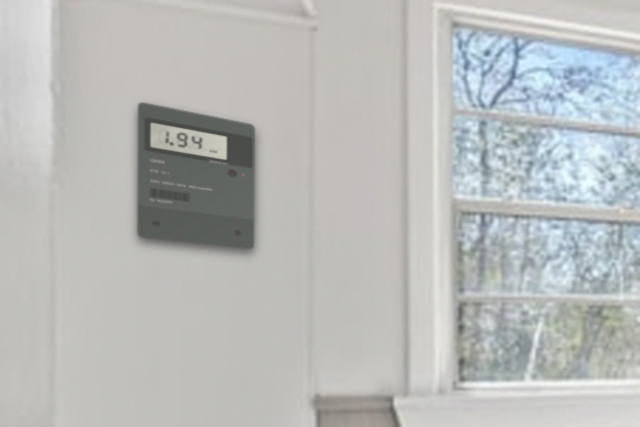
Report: 1.94 kW
